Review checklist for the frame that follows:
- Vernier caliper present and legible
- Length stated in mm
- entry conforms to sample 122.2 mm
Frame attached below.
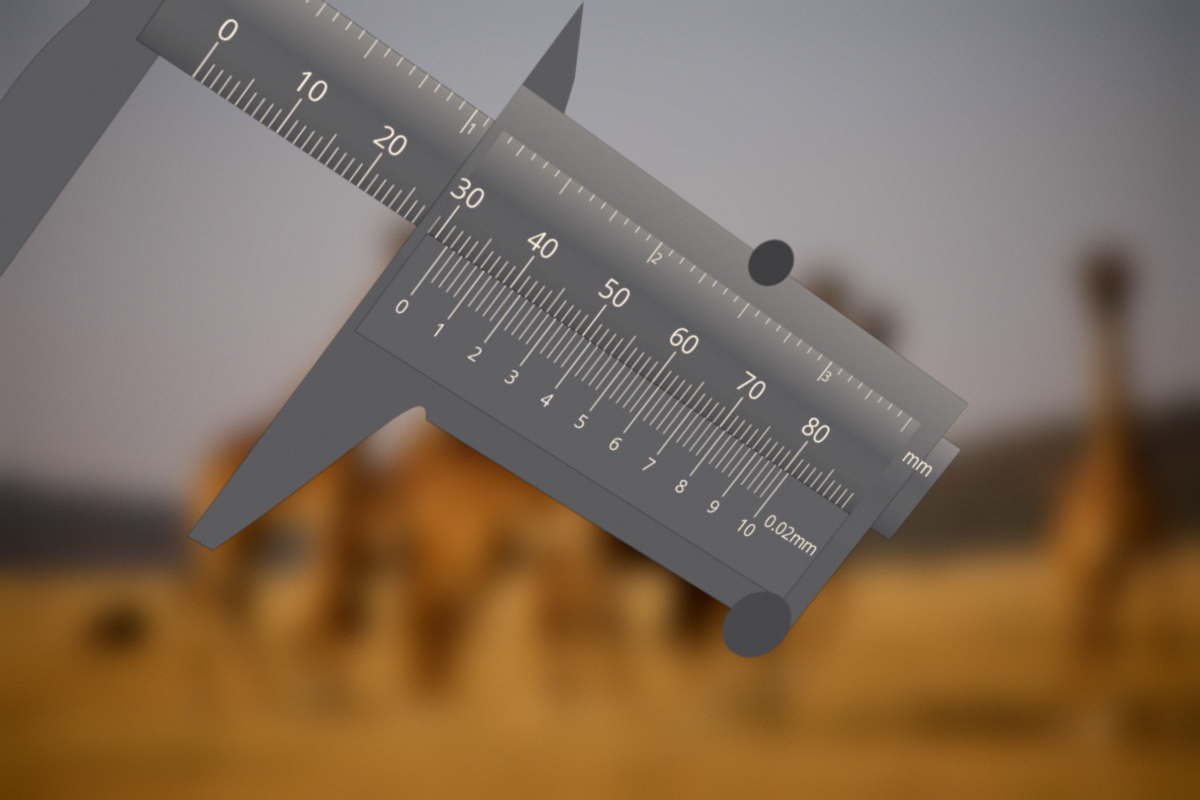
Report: 31.6 mm
